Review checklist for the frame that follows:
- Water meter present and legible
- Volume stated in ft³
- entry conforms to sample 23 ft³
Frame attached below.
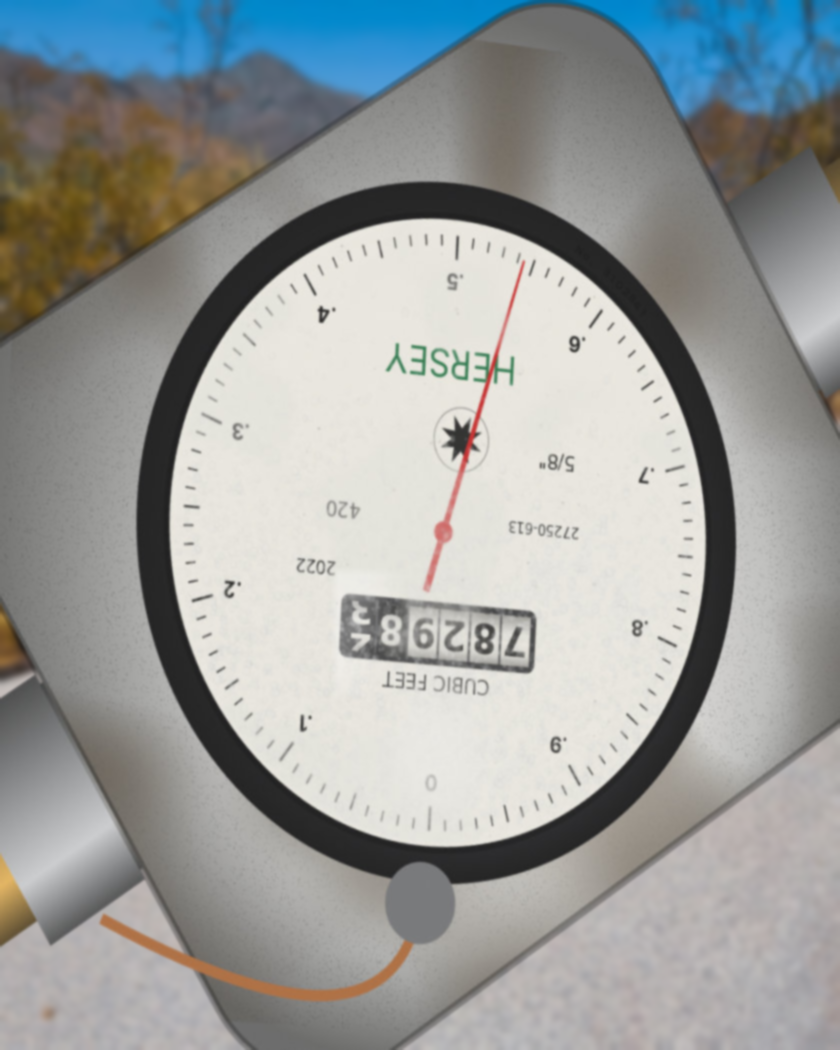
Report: 782982.54 ft³
